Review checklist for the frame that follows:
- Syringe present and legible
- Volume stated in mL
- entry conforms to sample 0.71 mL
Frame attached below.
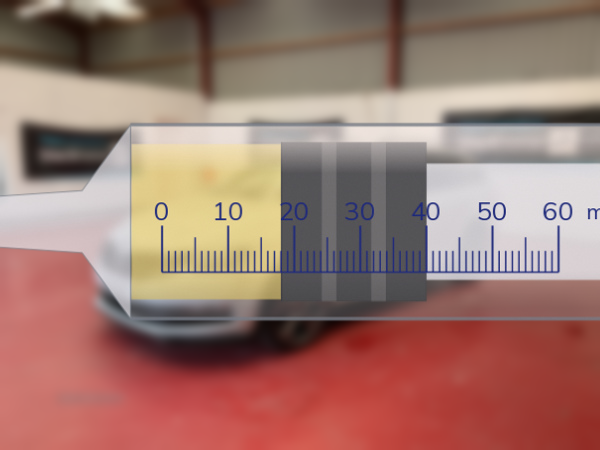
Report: 18 mL
